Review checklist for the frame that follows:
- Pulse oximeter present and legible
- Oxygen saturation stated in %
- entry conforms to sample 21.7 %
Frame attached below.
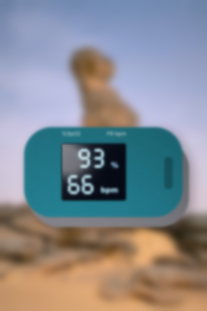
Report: 93 %
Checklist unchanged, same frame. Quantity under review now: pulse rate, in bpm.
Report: 66 bpm
